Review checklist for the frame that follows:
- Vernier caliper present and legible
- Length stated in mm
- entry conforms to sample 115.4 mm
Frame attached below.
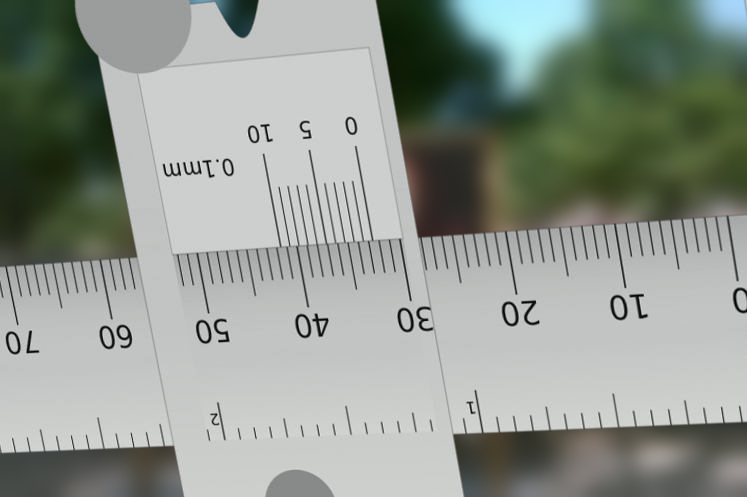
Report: 32.6 mm
